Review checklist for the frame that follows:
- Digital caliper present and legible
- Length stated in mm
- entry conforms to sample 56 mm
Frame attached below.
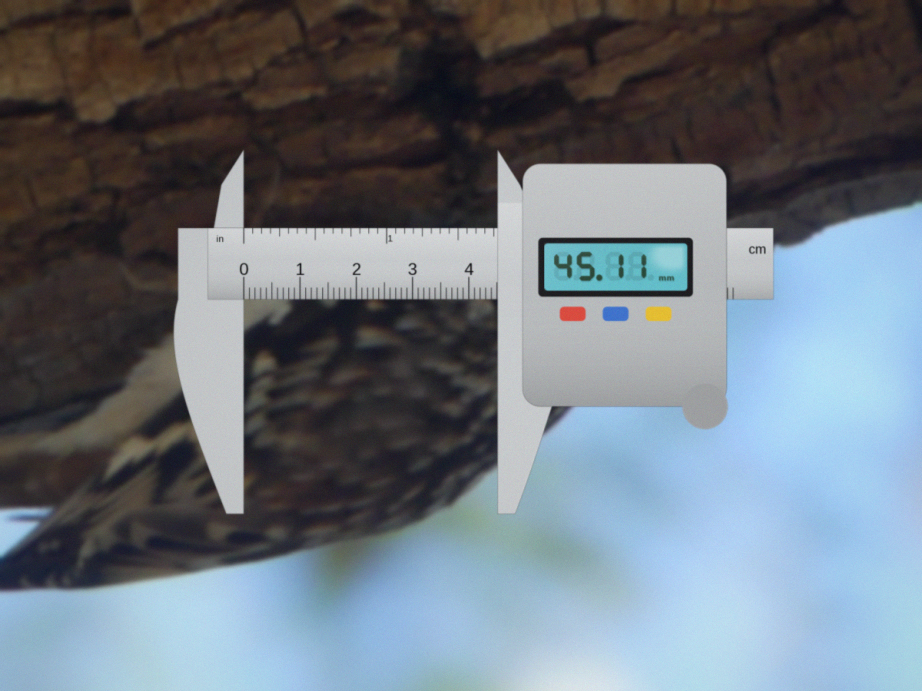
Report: 45.11 mm
